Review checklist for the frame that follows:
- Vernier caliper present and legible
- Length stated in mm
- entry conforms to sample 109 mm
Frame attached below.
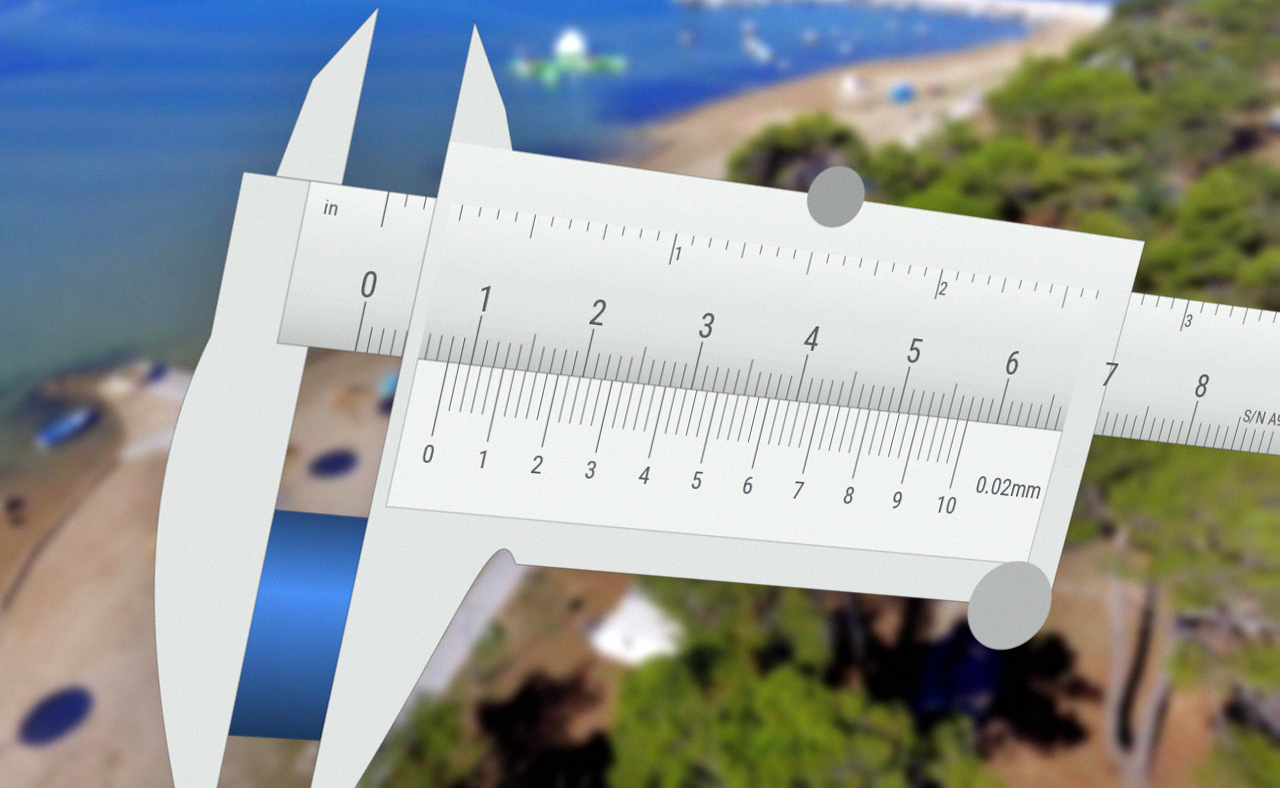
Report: 8.0 mm
